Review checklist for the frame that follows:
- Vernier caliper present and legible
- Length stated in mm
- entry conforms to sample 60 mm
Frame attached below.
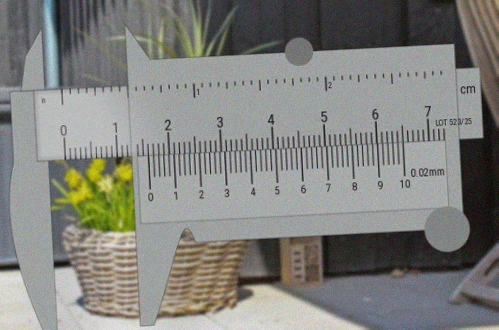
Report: 16.0 mm
